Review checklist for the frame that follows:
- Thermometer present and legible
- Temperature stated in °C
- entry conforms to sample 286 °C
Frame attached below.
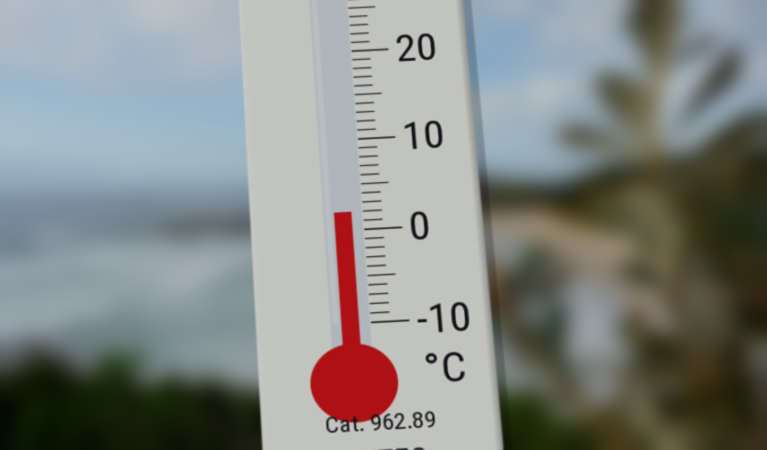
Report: 2 °C
